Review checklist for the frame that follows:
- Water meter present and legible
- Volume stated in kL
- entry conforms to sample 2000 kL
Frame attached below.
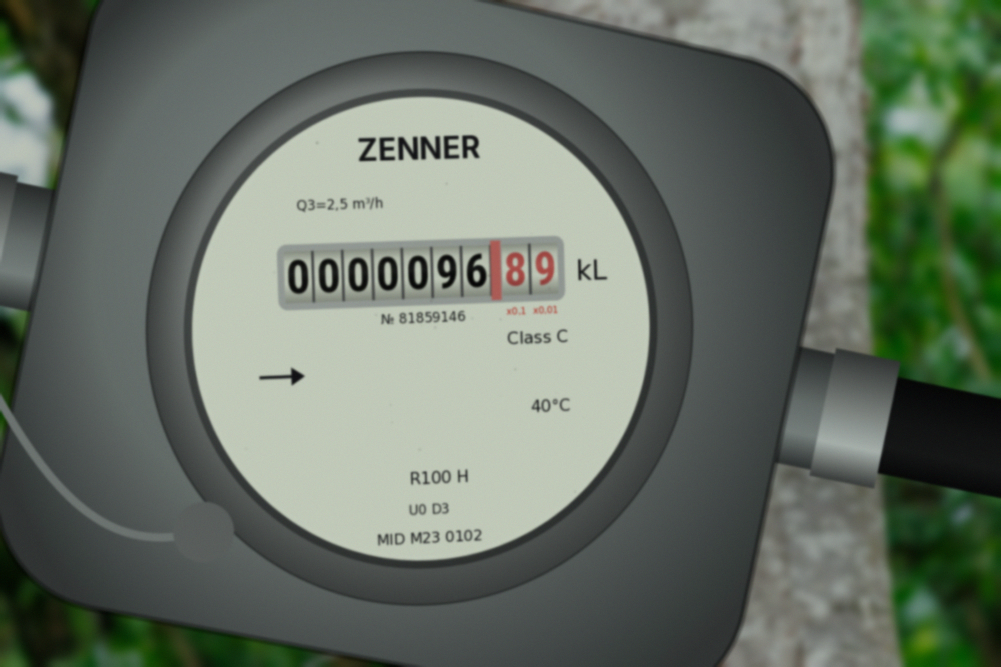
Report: 96.89 kL
